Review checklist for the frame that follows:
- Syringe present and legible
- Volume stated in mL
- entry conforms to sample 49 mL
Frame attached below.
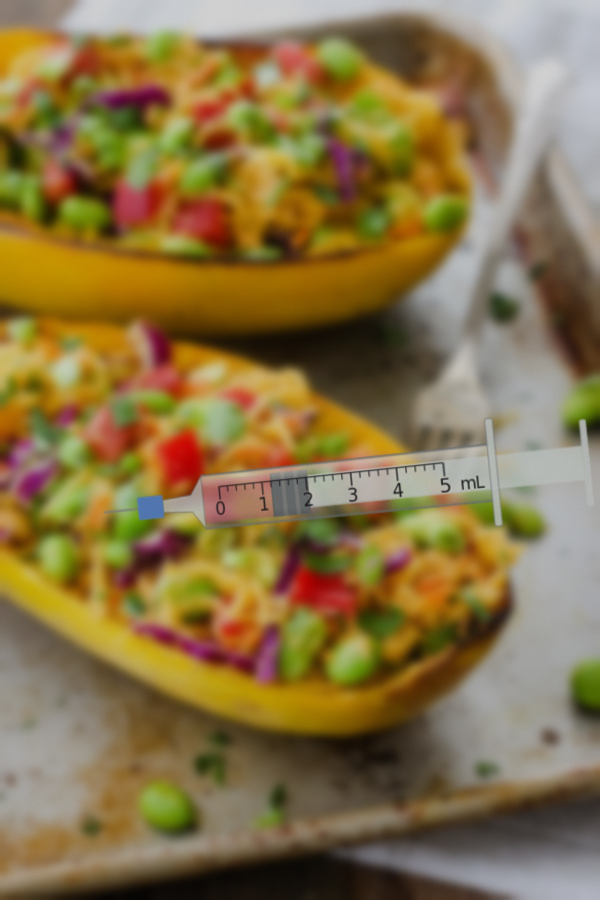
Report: 1.2 mL
